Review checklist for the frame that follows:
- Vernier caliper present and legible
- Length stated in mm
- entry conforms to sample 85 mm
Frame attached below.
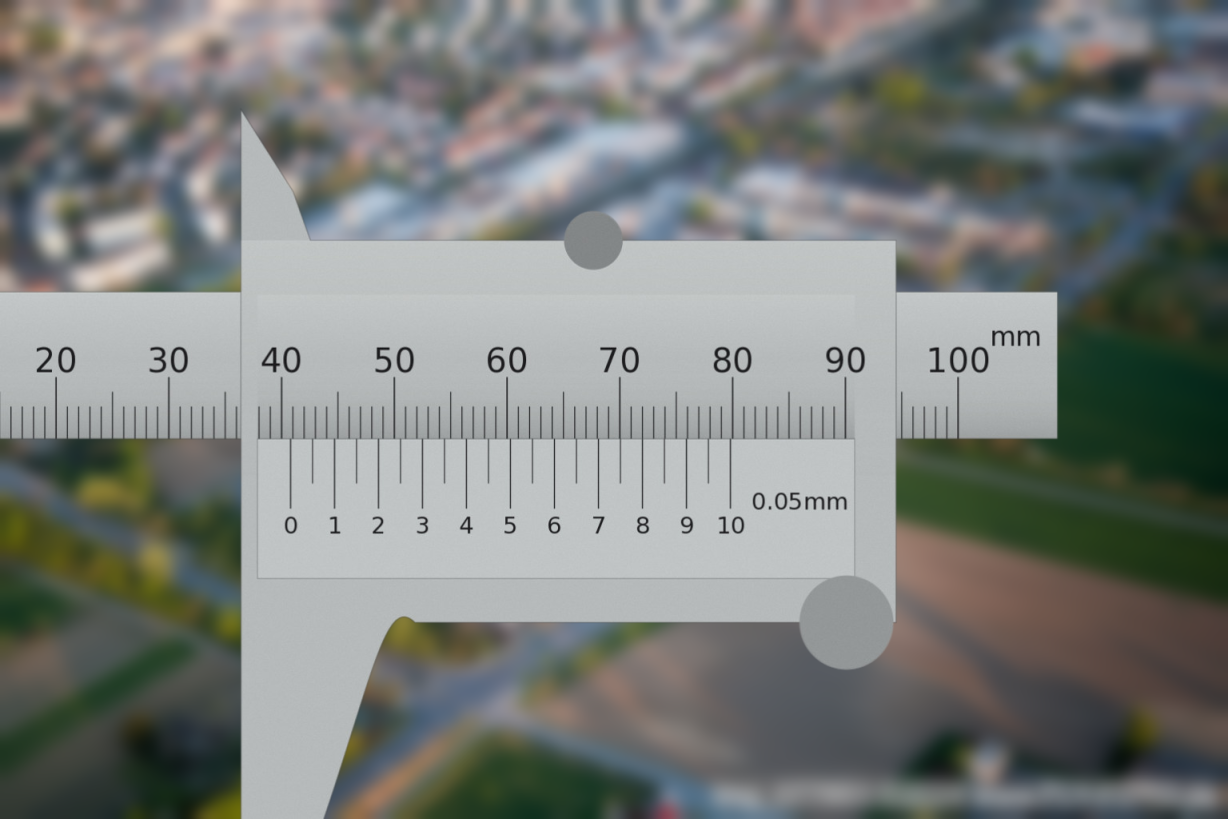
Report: 40.8 mm
